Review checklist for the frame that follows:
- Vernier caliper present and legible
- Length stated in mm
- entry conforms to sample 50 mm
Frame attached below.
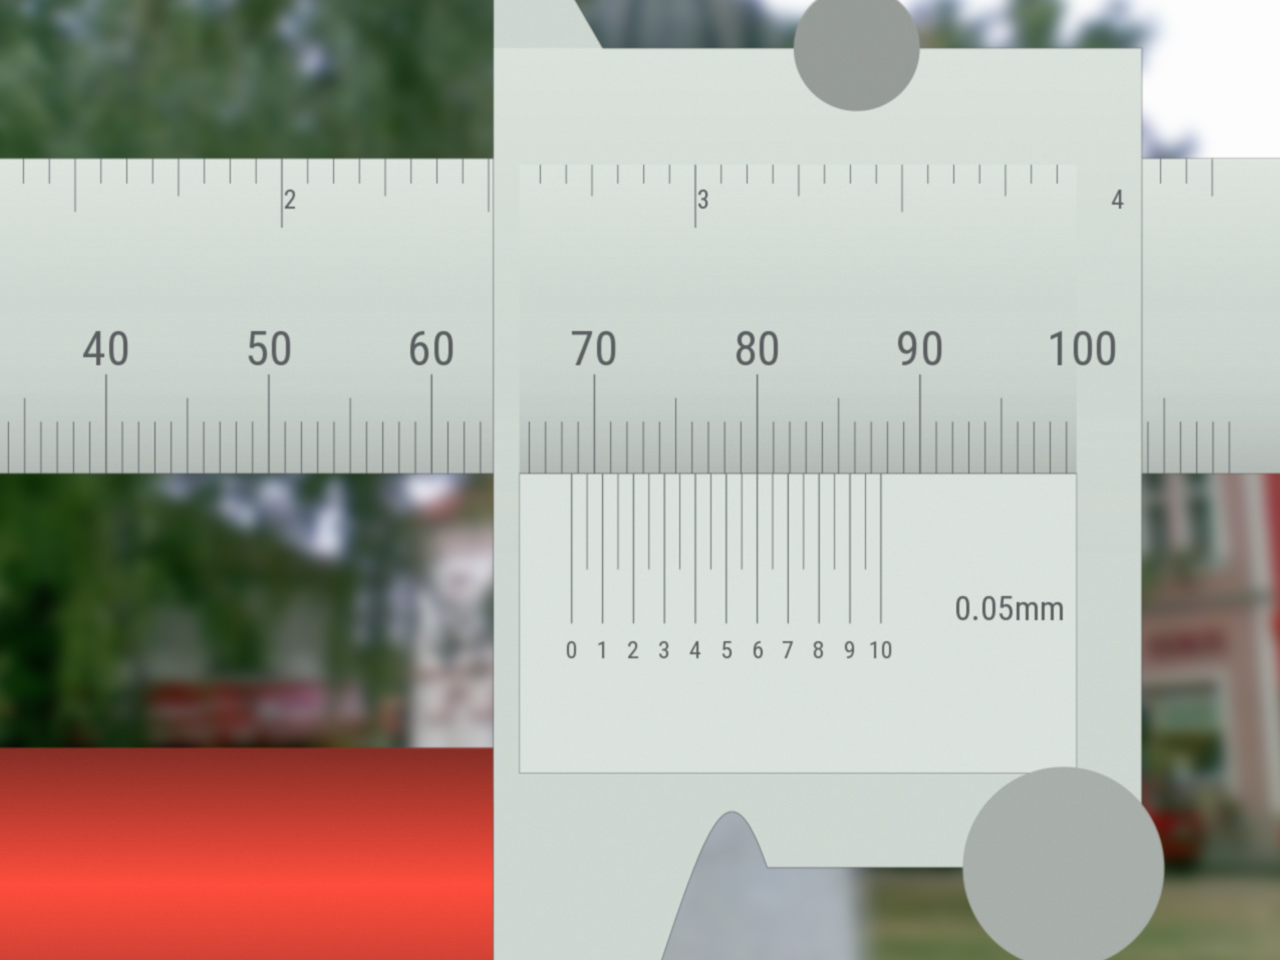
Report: 68.6 mm
